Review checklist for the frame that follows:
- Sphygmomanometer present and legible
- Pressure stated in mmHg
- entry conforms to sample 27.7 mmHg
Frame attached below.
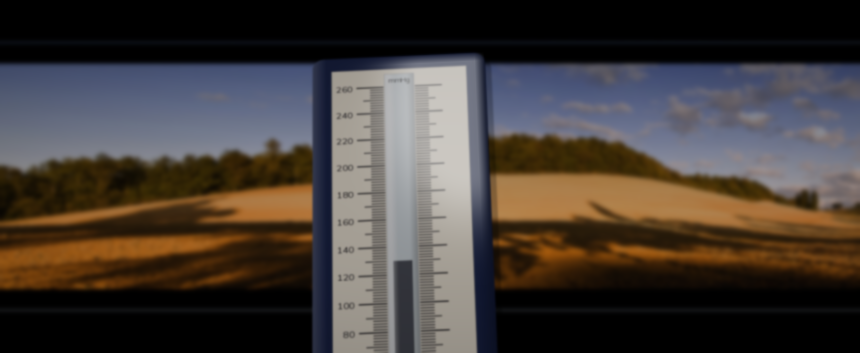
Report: 130 mmHg
